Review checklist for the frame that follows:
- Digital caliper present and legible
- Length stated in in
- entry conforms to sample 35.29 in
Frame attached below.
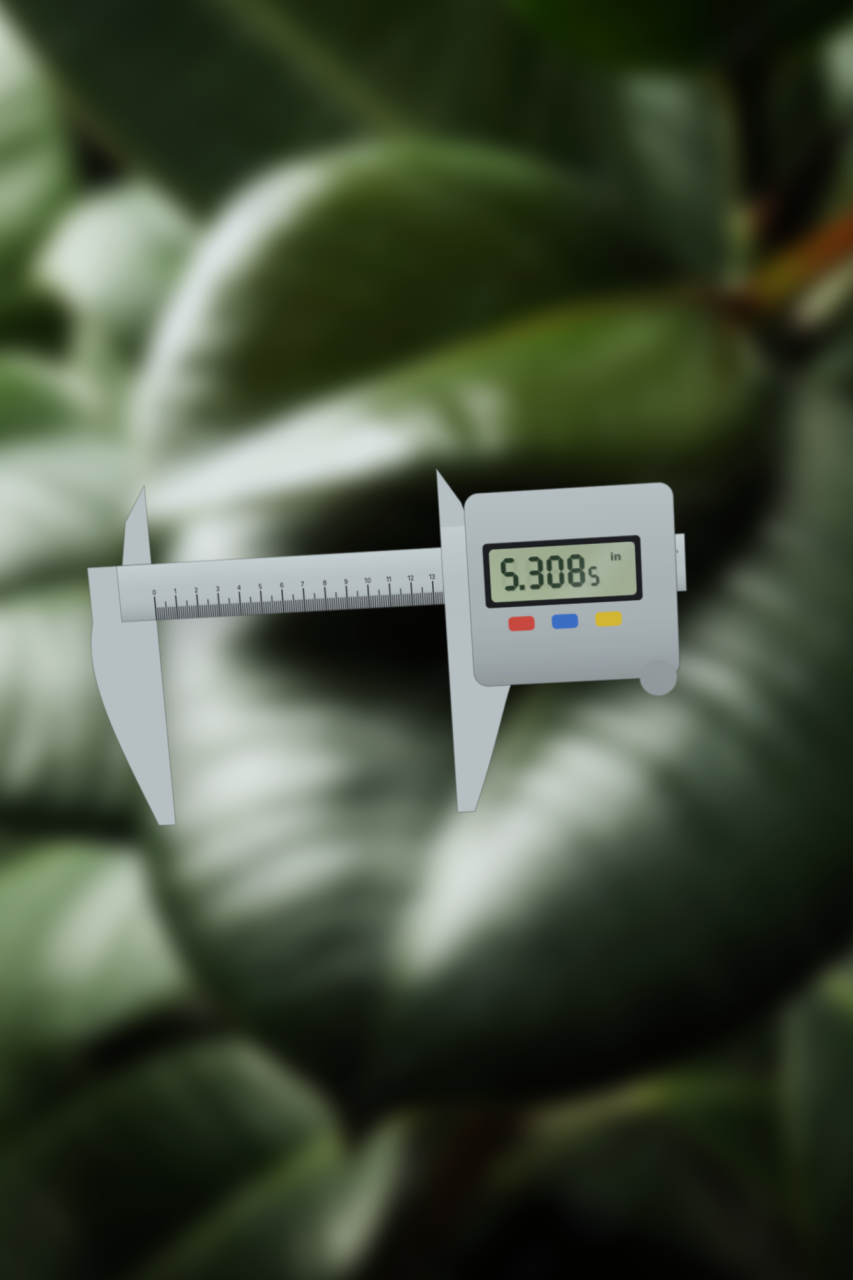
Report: 5.3085 in
